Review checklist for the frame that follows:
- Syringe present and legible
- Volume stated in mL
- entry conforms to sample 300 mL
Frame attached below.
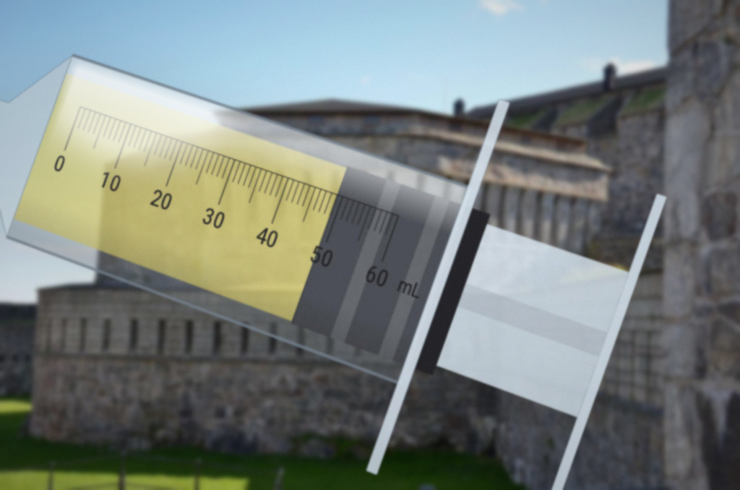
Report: 49 mL
